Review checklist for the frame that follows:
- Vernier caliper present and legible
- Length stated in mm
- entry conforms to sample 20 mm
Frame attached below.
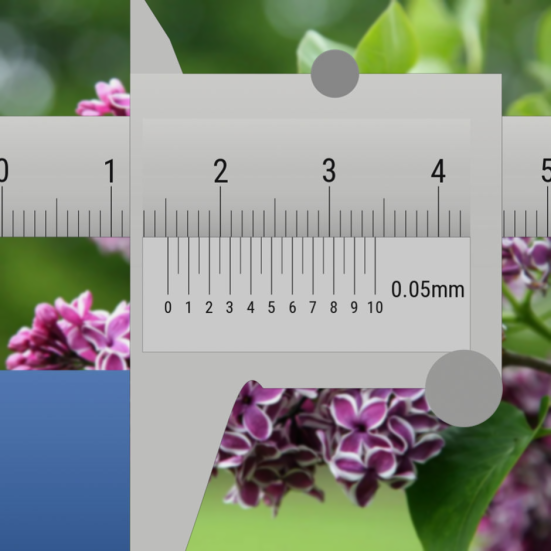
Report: 15.2 mm
